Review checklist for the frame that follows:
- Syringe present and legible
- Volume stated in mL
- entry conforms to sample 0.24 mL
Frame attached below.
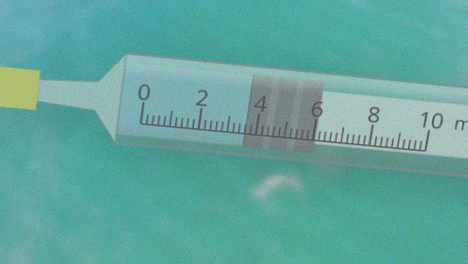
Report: 3.6 mL
